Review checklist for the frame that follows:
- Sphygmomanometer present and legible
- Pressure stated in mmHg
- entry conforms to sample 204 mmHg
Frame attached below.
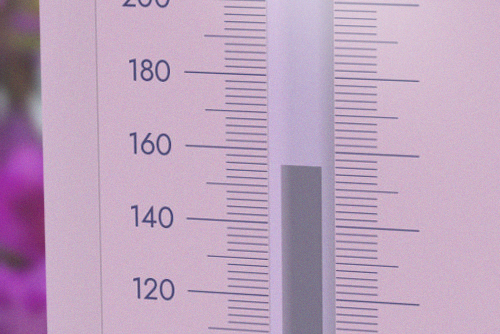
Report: 156 mmHg
